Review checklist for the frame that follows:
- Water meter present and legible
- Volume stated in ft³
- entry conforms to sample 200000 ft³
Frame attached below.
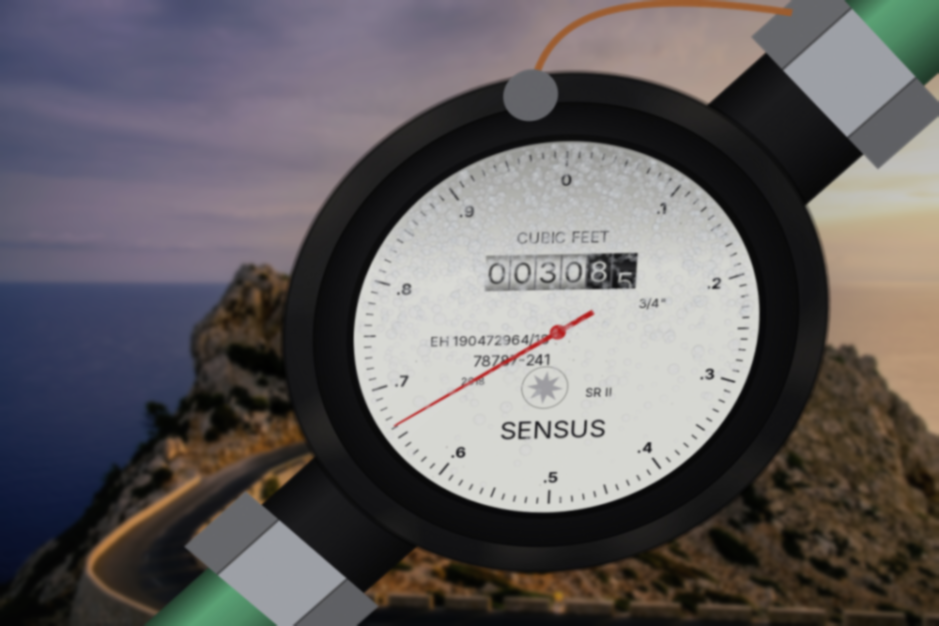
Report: 3084.66 ft³
